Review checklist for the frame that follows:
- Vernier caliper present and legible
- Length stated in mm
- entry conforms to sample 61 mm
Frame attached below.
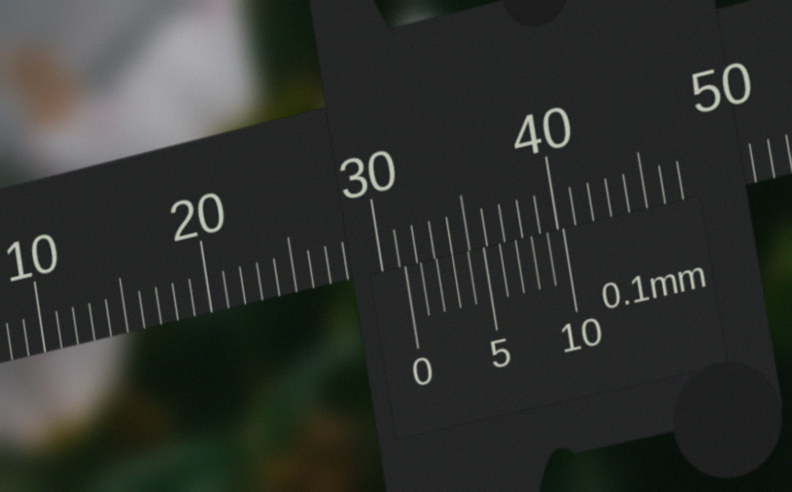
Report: 31.3 mm
